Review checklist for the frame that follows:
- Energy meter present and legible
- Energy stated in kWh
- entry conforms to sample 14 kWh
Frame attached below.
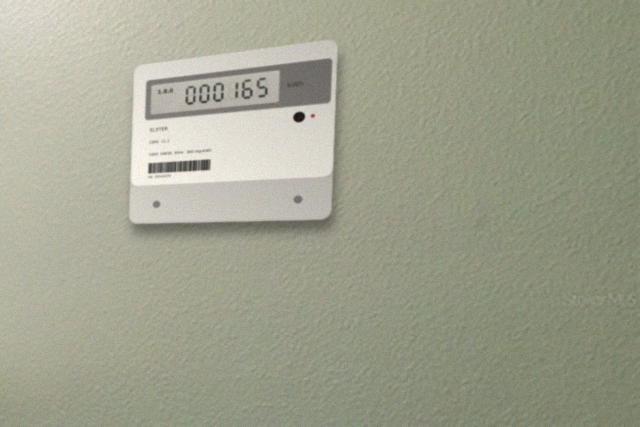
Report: 165 kWh
